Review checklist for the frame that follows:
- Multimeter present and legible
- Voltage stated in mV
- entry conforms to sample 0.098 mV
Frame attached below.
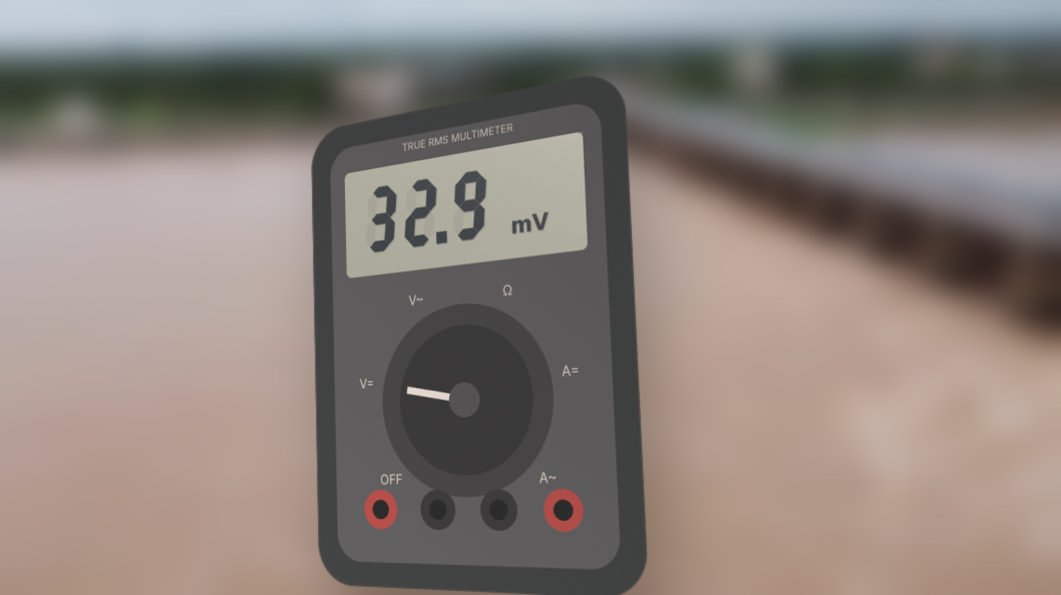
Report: 32.9 mV
